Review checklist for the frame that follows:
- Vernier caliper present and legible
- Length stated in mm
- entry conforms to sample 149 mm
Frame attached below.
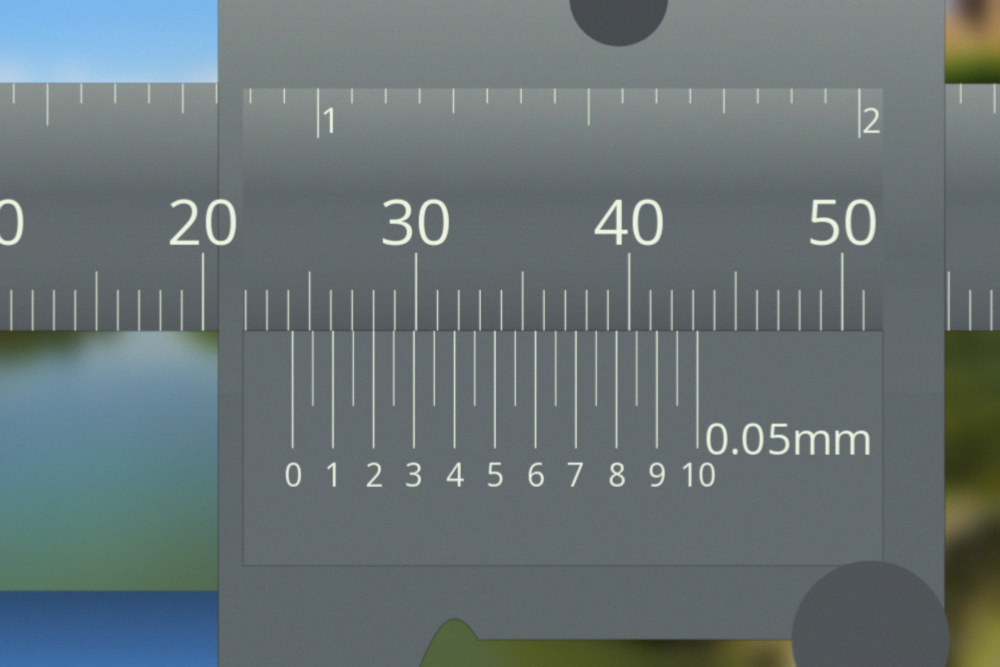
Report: 24.2 mm
